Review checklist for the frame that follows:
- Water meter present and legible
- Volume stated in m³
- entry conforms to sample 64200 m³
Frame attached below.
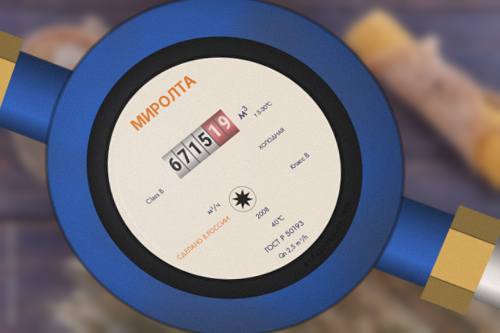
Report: 6715.19 m³
